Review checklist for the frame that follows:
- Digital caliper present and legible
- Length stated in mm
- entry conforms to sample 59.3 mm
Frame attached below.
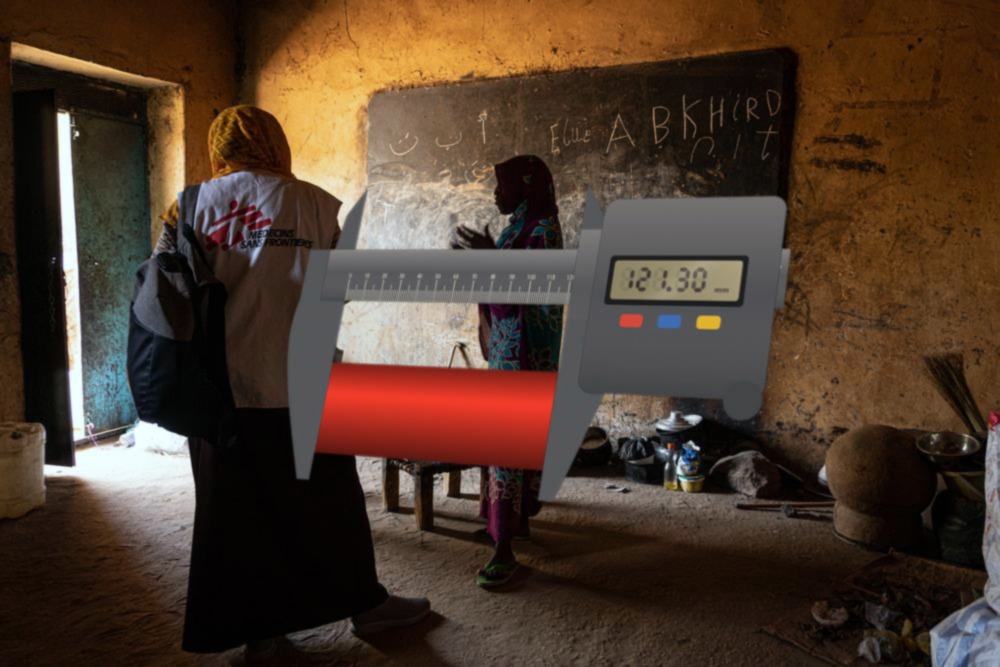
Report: 121.30 mm
